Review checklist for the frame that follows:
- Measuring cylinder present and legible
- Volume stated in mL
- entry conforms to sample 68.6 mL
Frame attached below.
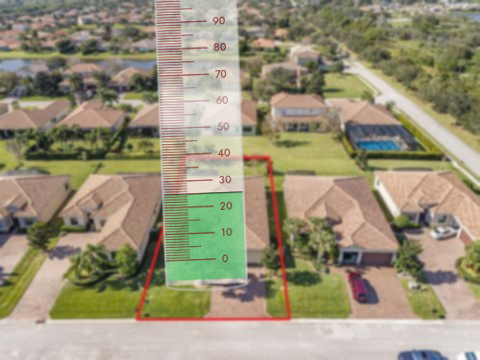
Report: 25 mL
